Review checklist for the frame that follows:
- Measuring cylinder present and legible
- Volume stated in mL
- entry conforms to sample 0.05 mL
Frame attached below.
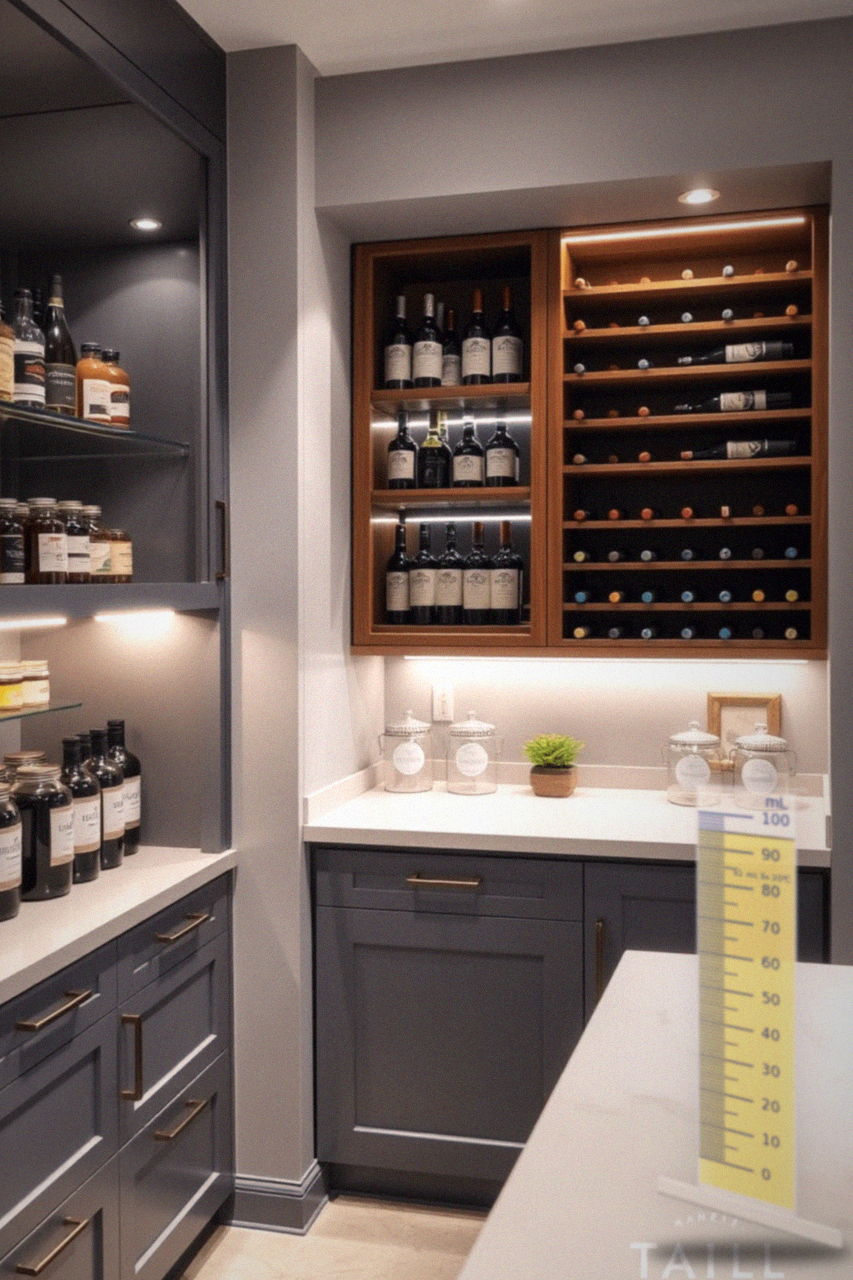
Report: 95 mL
